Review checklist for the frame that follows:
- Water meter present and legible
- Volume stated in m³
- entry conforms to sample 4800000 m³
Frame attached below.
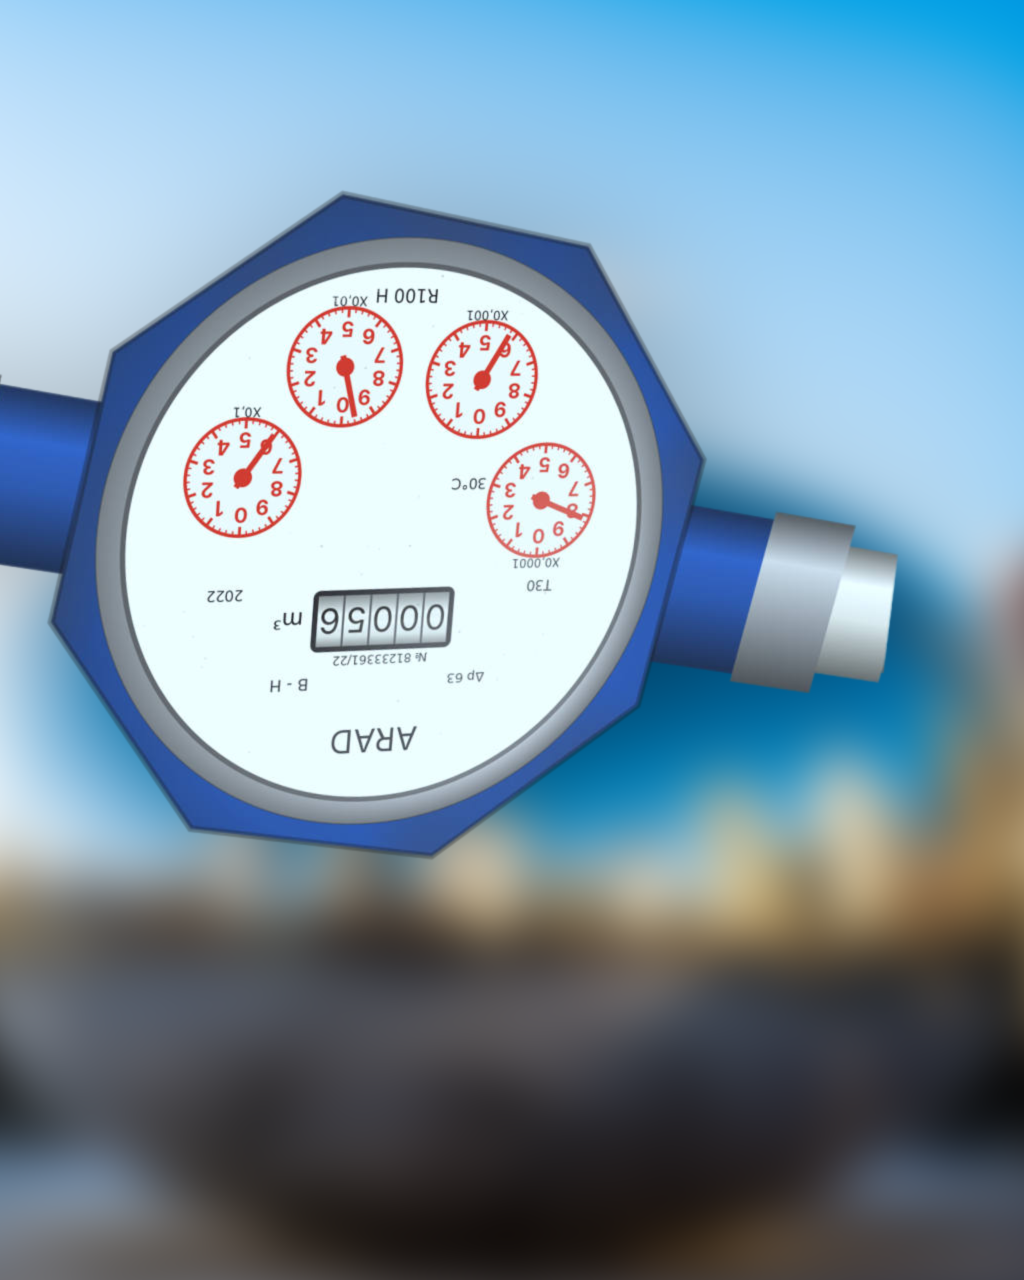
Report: 56.5958 m³
